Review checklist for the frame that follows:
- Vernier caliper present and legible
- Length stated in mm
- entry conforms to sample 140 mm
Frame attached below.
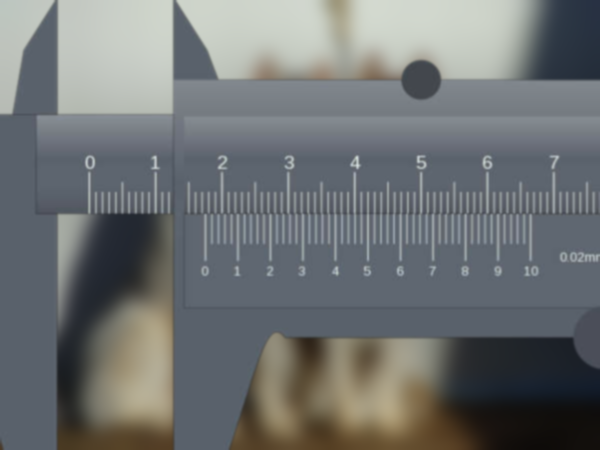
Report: 17.5 mm
